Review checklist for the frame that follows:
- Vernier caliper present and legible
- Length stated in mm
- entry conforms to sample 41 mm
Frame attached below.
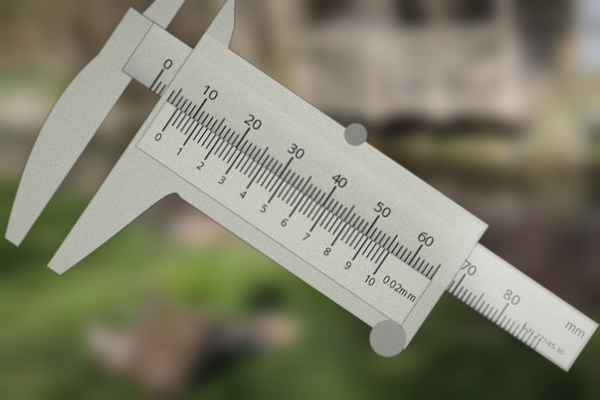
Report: 6.5 mm
